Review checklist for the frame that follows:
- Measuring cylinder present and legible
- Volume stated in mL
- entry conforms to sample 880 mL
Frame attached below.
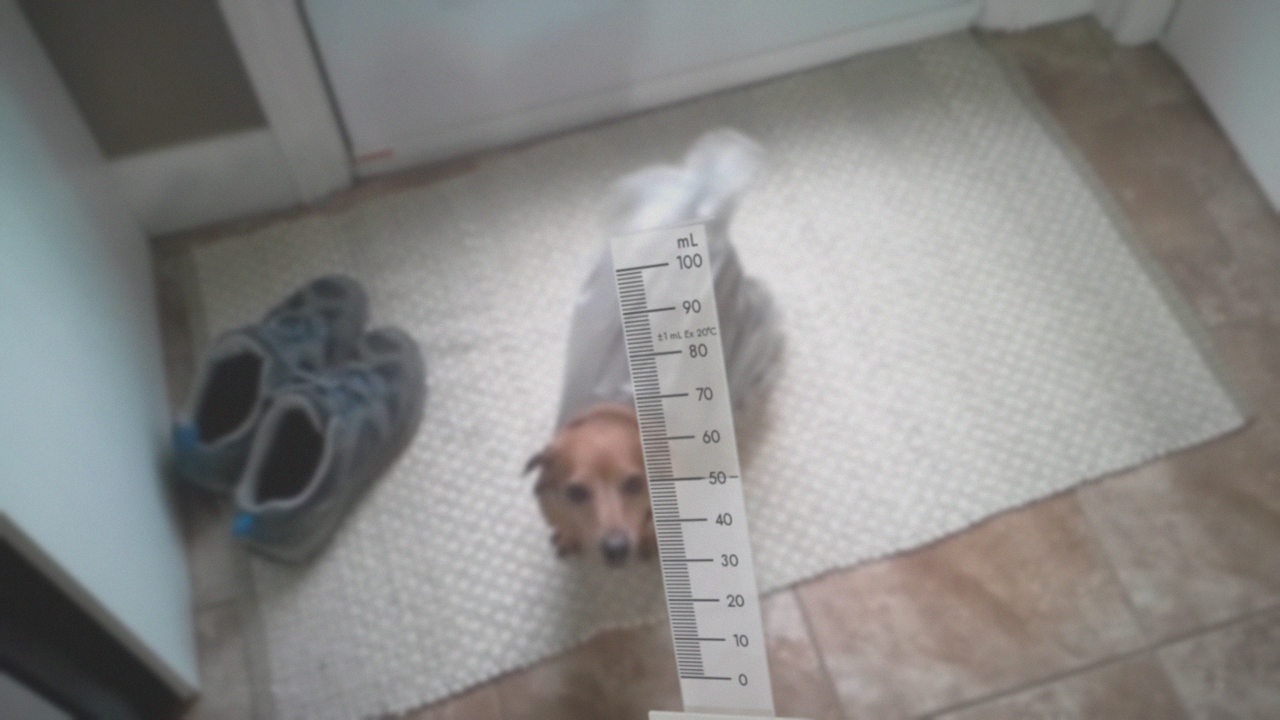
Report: 50 mL
